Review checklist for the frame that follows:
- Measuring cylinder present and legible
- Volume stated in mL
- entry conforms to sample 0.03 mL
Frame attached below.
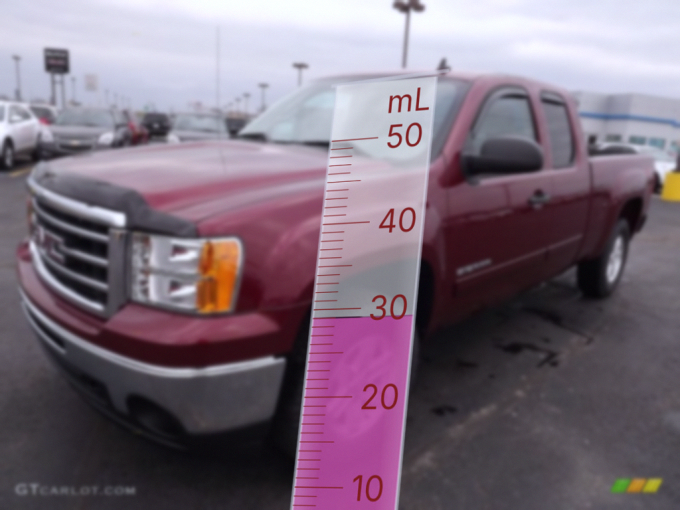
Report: 29 mL
